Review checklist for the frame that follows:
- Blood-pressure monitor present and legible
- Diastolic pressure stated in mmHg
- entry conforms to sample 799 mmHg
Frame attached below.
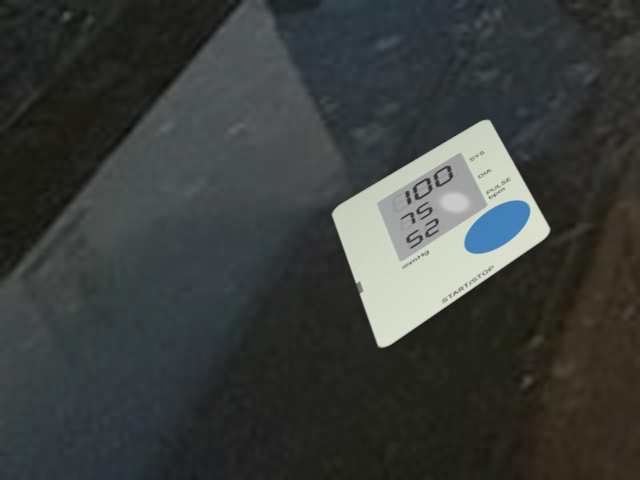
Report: 75 mmHg
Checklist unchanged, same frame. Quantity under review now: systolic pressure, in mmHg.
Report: 100 mmHg
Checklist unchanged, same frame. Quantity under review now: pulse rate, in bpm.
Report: 52 bpm
